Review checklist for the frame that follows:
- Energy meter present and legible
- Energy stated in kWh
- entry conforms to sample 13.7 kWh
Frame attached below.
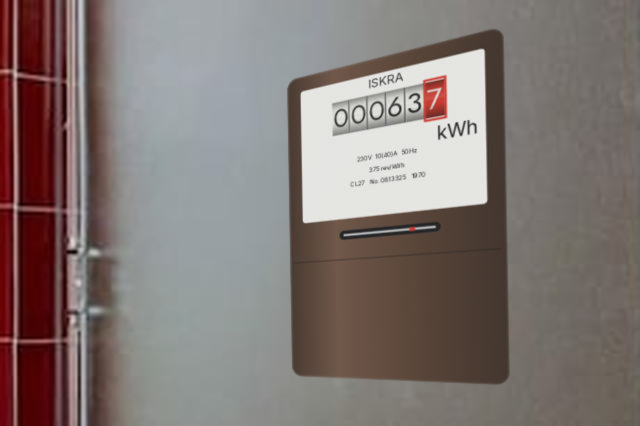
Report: 63.7 kWh
